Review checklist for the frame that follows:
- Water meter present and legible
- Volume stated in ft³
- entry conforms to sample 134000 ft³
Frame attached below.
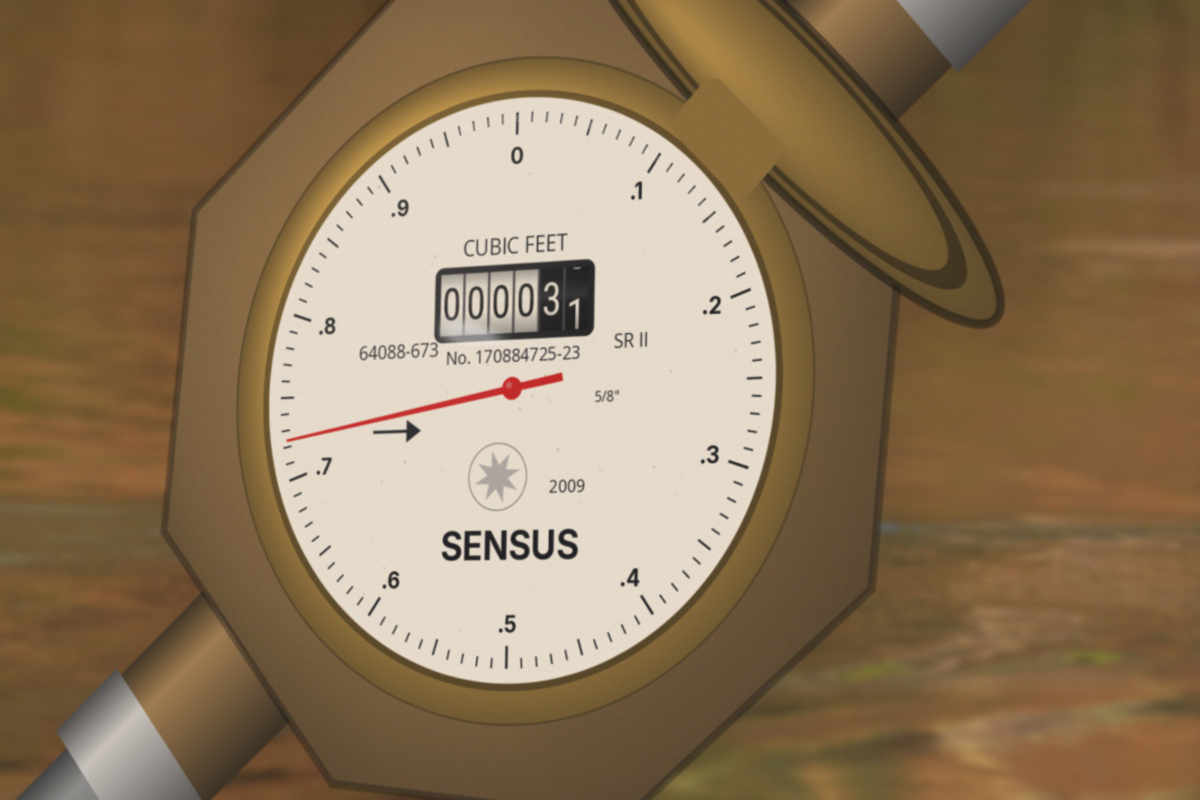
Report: 30.72 ft³
